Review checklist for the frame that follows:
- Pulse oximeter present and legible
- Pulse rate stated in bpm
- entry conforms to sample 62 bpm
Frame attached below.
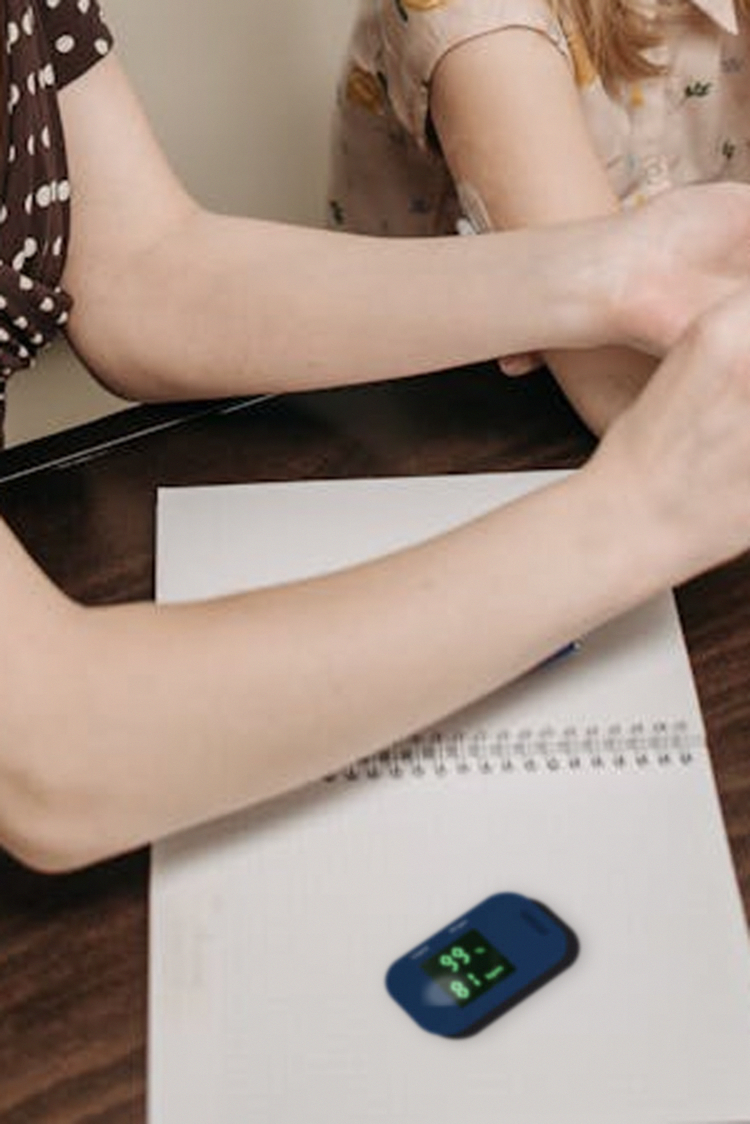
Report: 81 bpm
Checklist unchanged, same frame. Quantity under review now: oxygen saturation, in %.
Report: 99 %
